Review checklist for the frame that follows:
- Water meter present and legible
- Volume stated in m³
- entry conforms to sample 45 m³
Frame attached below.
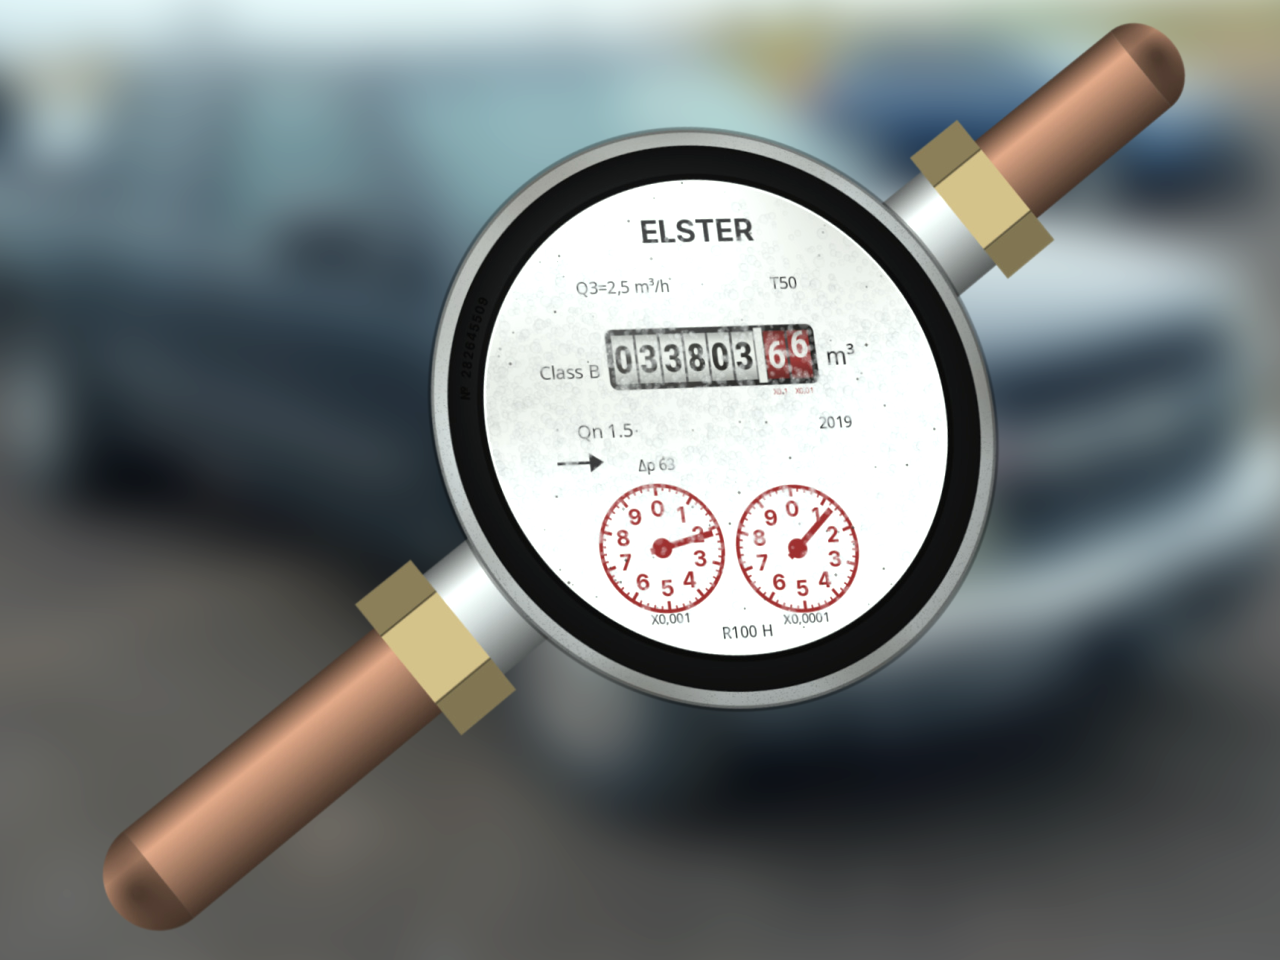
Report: 33803.6621 m³
